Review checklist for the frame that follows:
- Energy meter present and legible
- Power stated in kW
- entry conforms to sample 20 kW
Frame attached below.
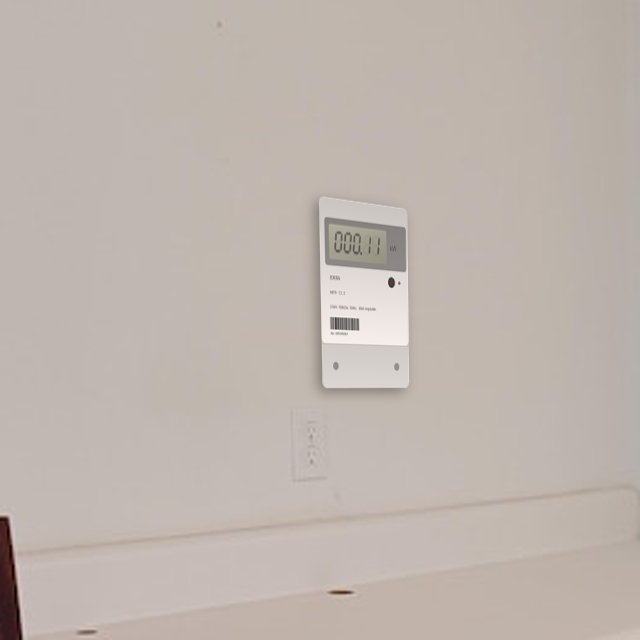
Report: 0.11 kW
